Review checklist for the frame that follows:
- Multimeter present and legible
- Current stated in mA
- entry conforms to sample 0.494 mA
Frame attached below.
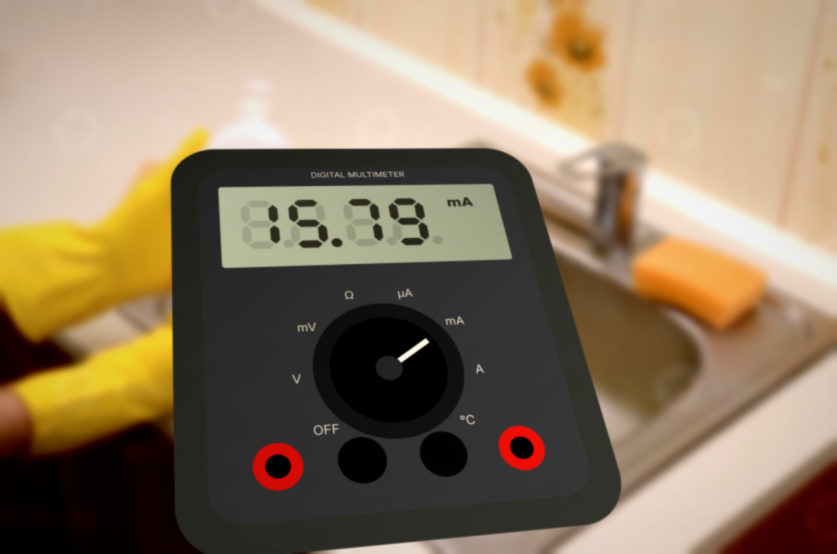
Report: 15.79 mA
